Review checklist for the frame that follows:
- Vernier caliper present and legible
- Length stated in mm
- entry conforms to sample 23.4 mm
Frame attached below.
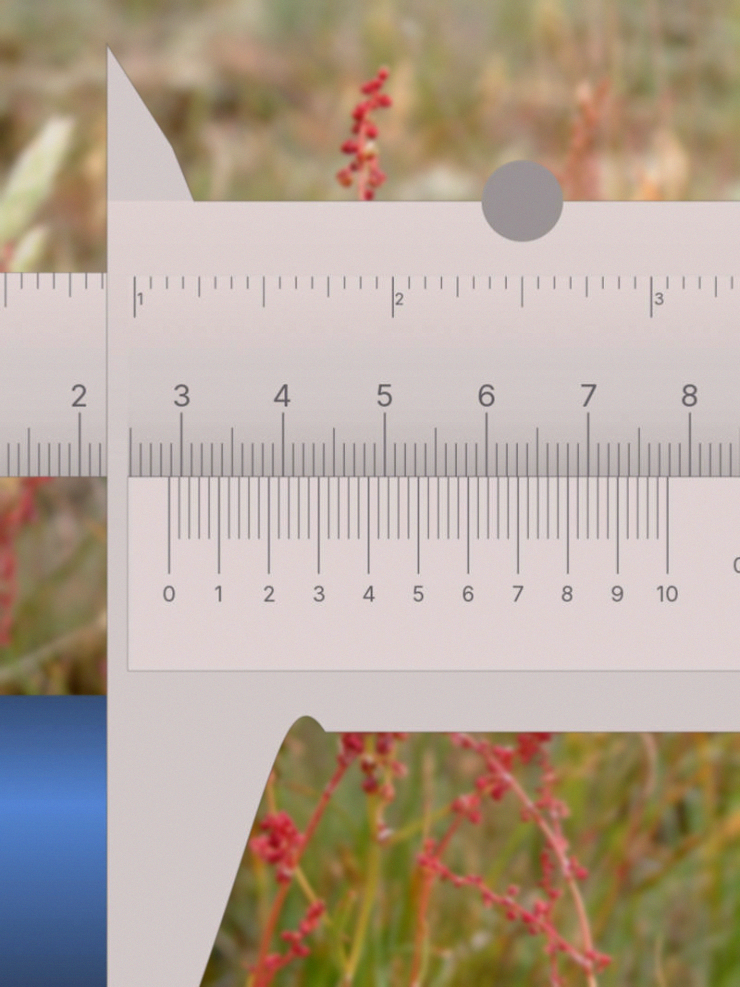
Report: 28.8 mm
